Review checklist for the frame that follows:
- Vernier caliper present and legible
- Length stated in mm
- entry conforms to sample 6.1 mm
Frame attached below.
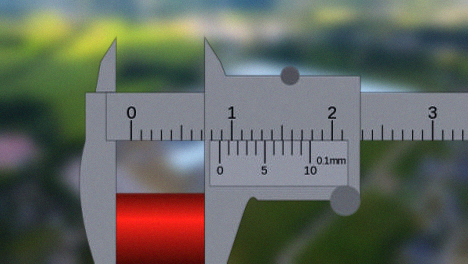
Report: 8.8 mm
